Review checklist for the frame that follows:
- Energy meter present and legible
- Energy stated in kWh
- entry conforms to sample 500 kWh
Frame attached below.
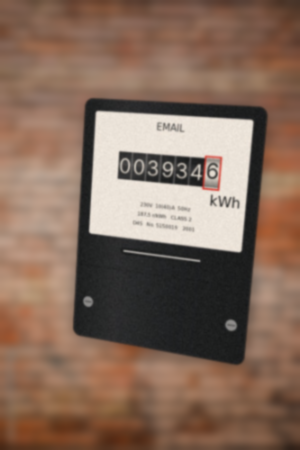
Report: 3934.6 kWh
